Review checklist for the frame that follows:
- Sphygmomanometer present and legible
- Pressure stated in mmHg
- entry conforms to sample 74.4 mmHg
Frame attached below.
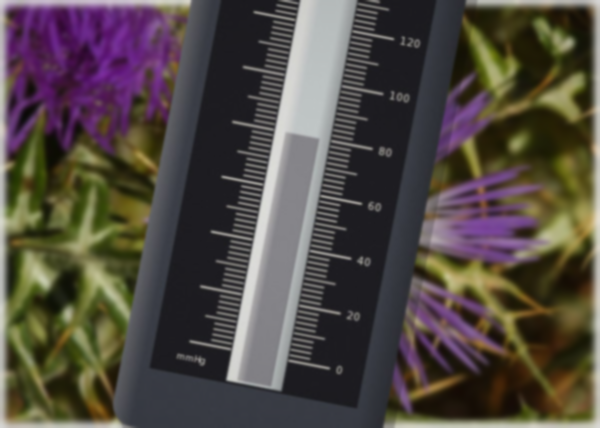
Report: 80 mmHg
